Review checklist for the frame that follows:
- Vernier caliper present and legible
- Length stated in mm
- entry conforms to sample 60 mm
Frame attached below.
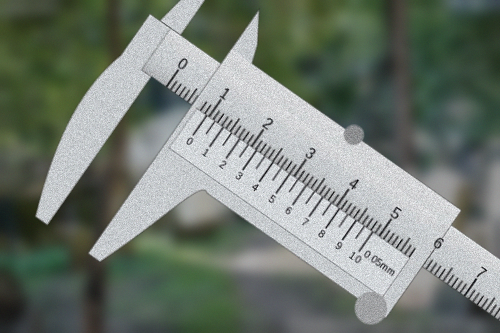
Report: 9.5 mm
